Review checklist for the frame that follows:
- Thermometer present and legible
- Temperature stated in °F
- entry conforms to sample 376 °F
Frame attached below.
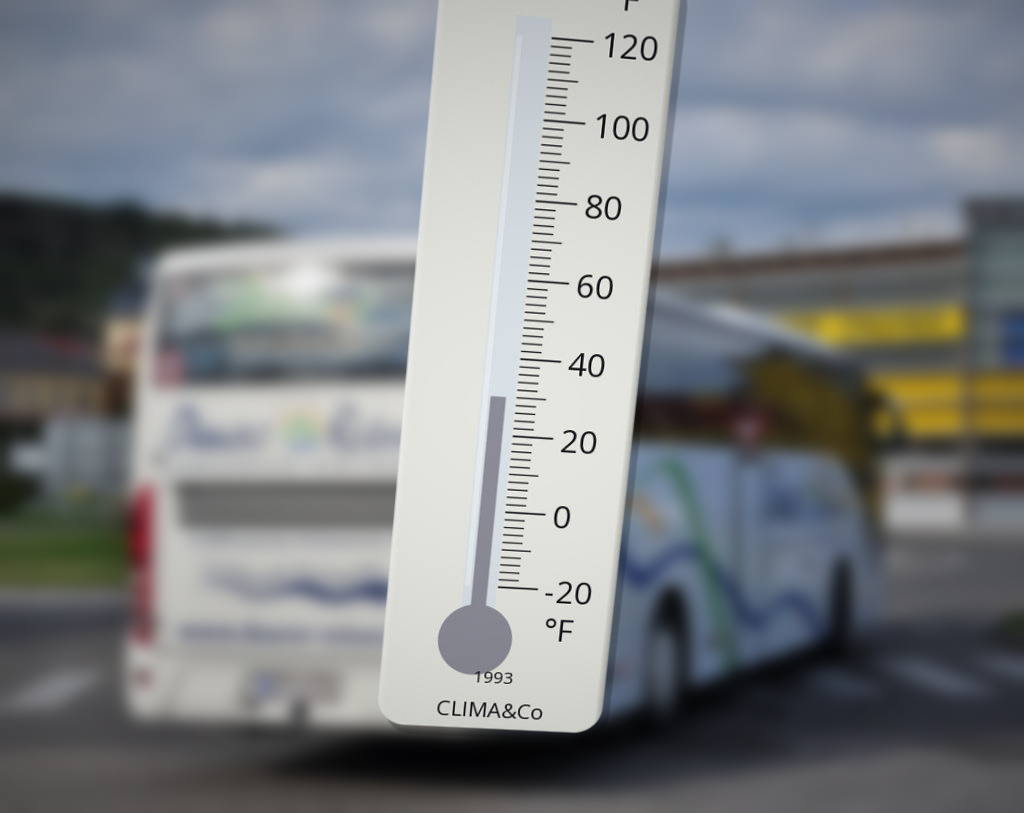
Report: 30 °F
